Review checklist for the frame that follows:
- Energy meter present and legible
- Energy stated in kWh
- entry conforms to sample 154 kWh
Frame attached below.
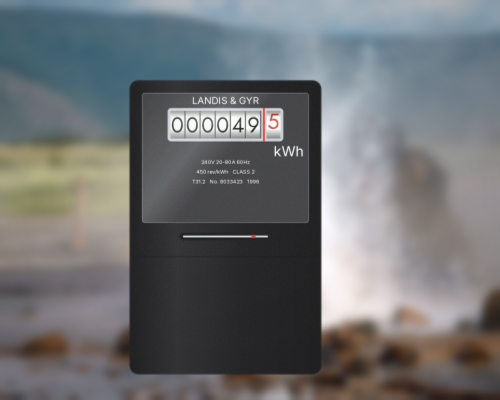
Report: 49.5 kWh
